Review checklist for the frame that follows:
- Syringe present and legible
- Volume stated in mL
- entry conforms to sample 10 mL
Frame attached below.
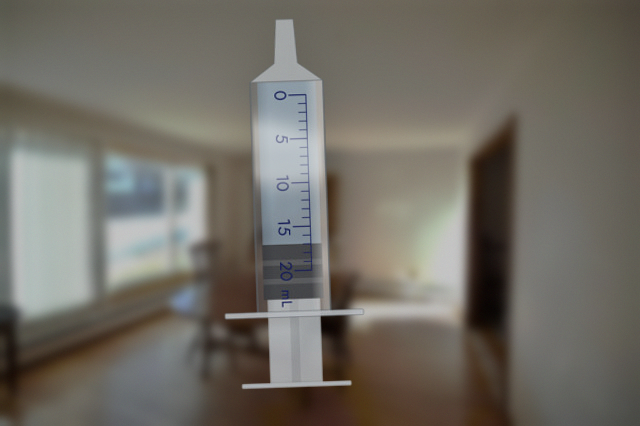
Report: 17 mL
